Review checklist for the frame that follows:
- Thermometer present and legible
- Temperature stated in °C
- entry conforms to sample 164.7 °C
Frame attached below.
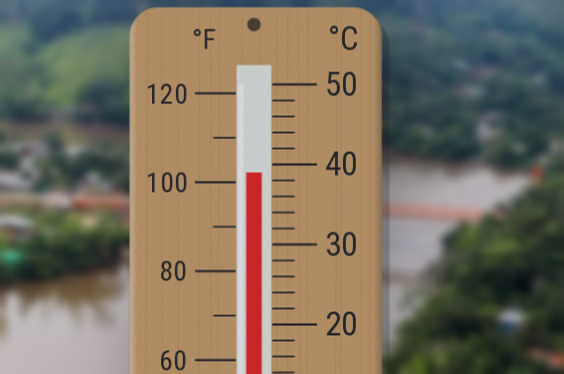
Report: 39 °C
